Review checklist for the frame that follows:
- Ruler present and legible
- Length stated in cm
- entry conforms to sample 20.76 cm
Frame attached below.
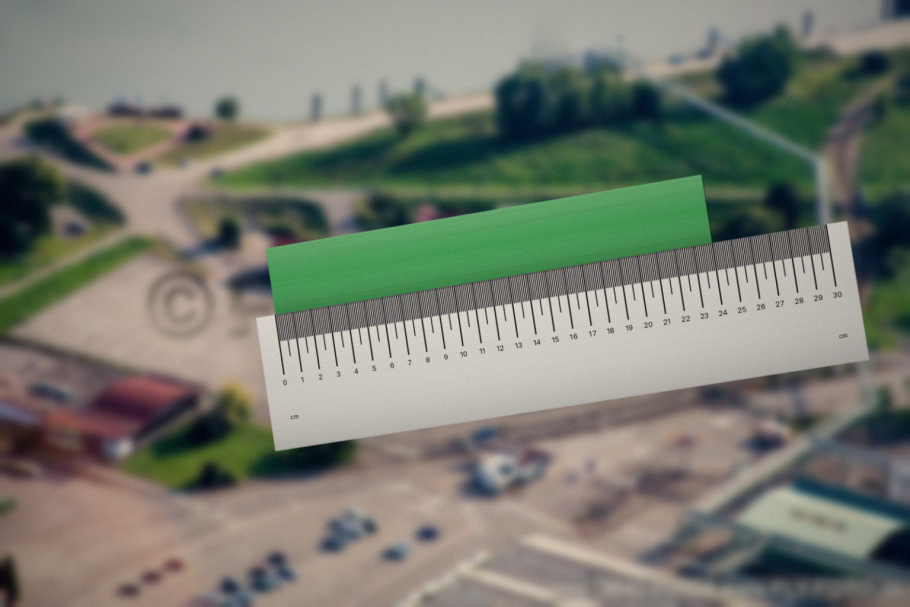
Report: 24 cm
